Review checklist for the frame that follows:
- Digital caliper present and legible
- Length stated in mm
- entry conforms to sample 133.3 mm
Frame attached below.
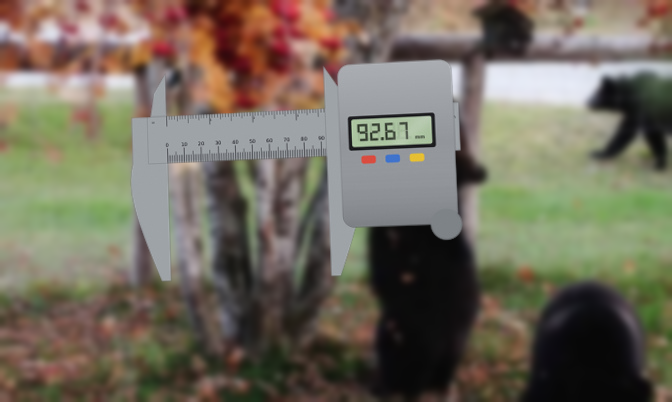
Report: 92.67 mm
